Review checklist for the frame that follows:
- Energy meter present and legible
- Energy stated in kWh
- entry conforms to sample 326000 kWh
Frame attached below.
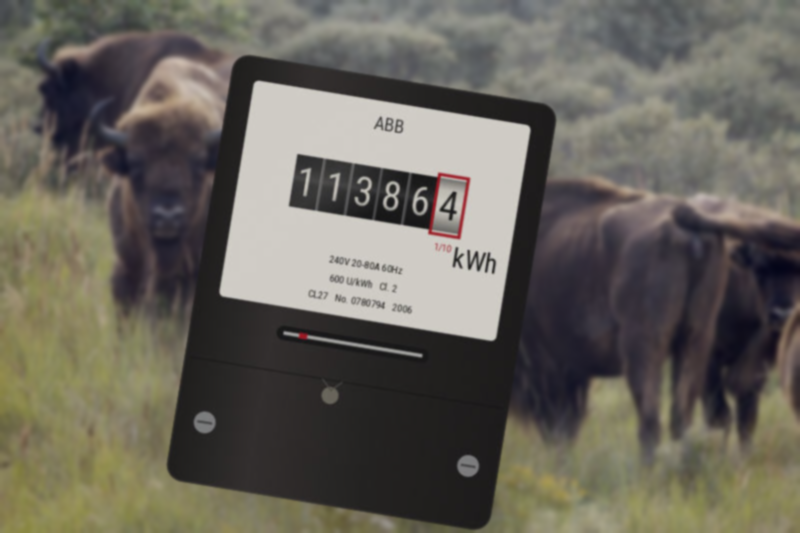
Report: 11386.4 kWh
